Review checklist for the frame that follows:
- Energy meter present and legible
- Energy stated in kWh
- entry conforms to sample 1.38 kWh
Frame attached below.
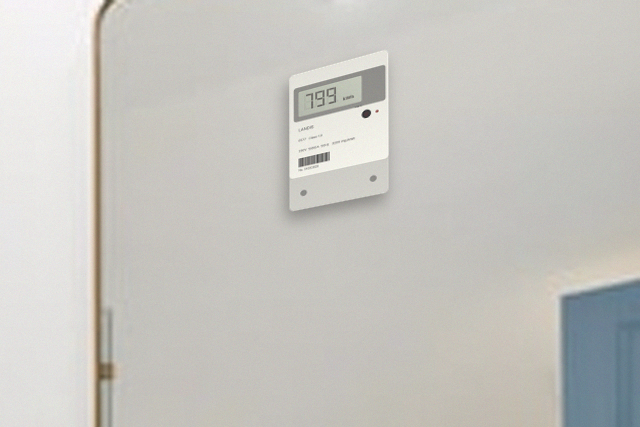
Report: 799 kWh
